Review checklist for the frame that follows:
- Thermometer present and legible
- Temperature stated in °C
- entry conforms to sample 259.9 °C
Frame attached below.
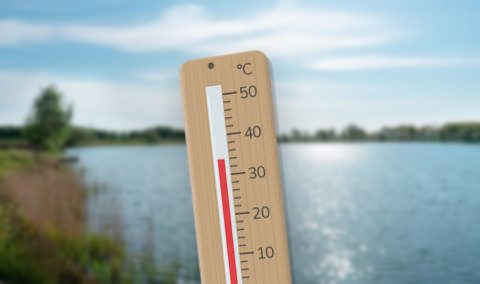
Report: 34 °C
